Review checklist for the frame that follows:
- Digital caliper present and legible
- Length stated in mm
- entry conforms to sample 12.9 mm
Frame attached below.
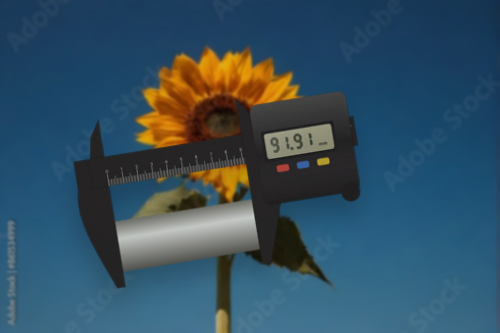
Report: 91.91 mm
